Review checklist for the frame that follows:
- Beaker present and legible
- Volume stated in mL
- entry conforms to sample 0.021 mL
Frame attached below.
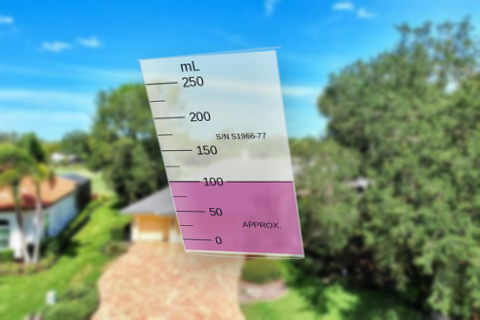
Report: 100 mL
